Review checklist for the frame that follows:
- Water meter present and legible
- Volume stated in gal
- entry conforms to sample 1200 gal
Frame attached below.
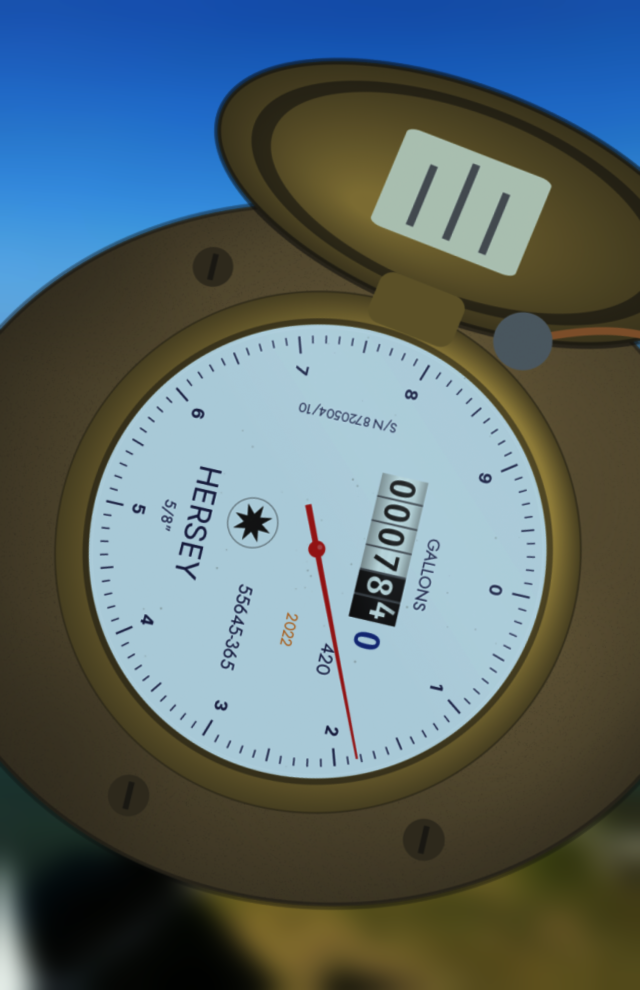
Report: 7841.8 gal
